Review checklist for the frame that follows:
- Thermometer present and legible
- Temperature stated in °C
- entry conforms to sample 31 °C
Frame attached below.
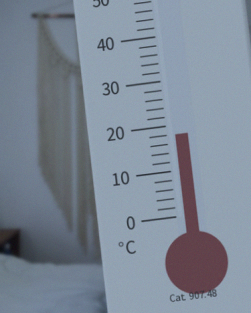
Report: 18 °C
